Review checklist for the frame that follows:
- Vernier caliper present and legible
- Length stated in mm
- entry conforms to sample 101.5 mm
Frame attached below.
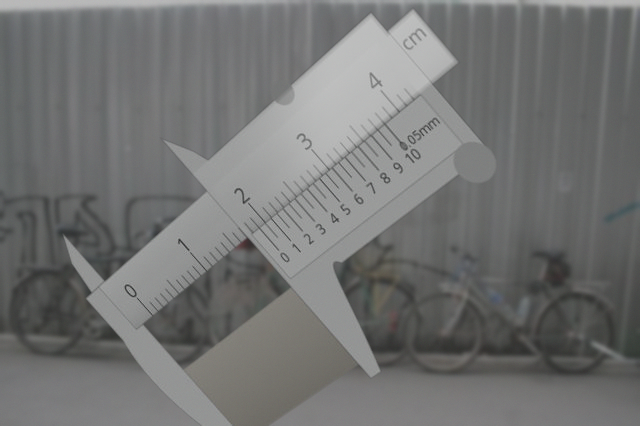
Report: 19.0 mm
